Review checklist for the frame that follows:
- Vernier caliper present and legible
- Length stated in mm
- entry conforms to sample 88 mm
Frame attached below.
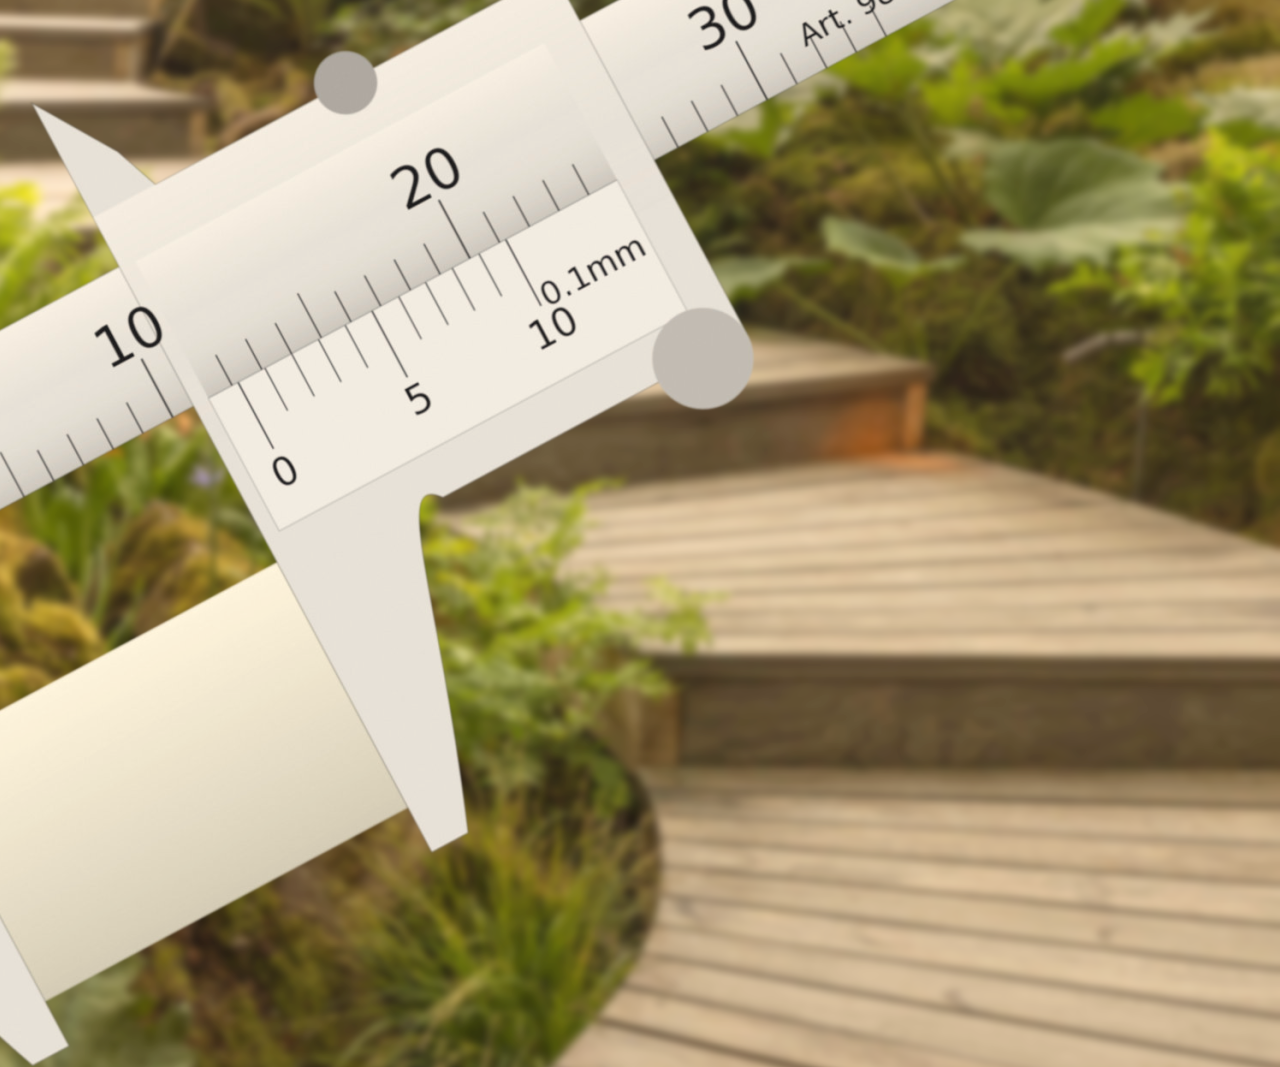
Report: 12.2 mm
